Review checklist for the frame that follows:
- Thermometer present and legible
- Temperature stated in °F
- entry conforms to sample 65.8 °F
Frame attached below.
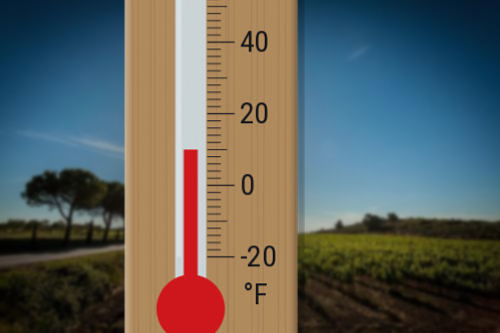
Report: 10 °F
